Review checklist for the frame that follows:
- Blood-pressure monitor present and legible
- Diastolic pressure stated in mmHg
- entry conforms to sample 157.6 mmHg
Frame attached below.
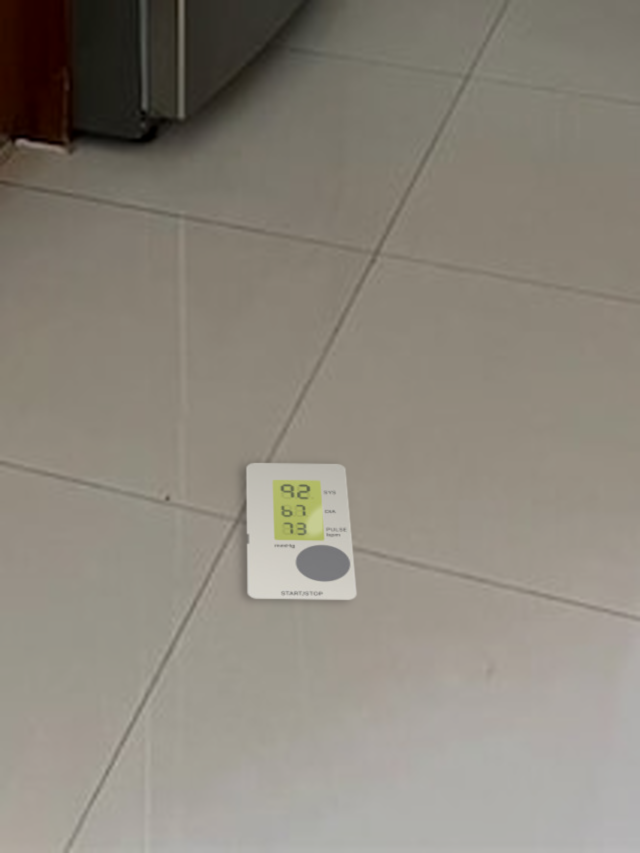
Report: 67 mmHg
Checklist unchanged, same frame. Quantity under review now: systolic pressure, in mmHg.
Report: 92 mmHg
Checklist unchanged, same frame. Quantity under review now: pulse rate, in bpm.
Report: 73 bpm
